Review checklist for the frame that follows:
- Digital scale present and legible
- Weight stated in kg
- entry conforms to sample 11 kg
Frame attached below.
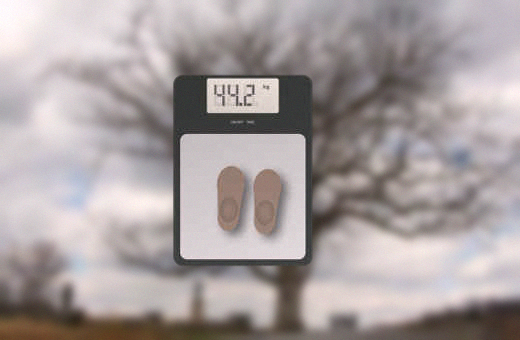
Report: 44.2 kg
